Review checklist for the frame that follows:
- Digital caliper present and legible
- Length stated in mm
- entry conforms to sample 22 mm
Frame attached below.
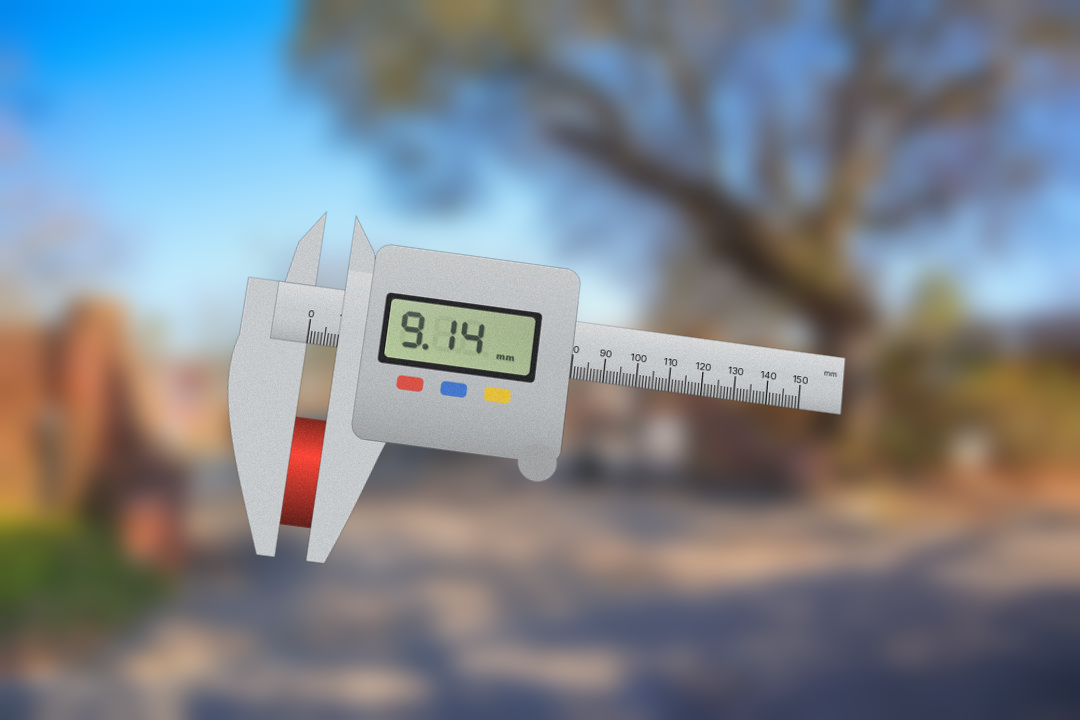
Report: 9.14 mm
